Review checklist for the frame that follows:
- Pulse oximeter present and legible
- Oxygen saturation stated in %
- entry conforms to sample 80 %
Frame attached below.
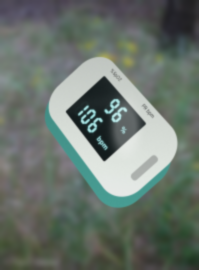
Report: 96 %
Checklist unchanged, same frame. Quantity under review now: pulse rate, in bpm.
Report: 106 bpm
